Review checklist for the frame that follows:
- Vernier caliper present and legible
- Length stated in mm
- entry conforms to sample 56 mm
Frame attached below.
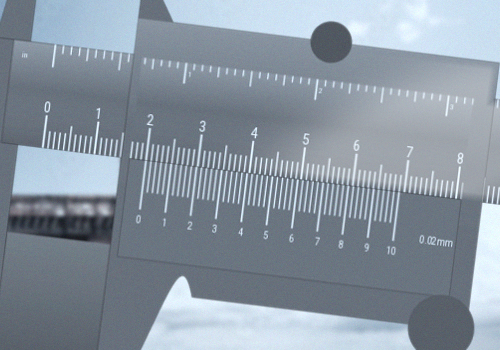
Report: 20.0 mm
